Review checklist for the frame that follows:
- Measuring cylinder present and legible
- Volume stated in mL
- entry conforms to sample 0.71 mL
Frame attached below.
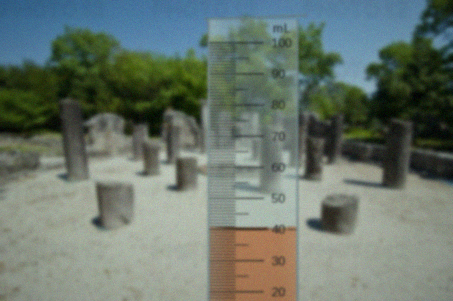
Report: 40 mL
